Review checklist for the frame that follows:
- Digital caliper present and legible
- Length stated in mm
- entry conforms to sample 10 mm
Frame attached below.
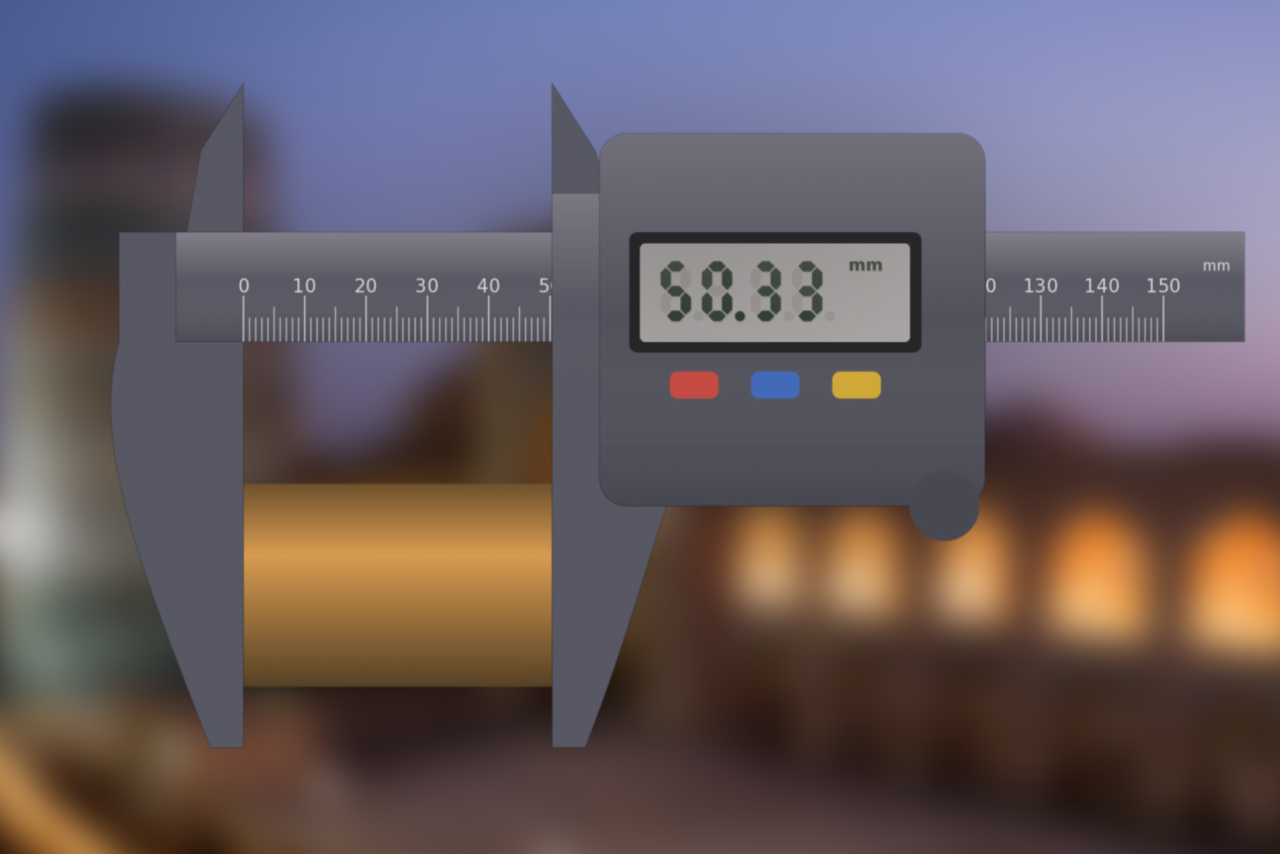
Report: 50.33 mm
